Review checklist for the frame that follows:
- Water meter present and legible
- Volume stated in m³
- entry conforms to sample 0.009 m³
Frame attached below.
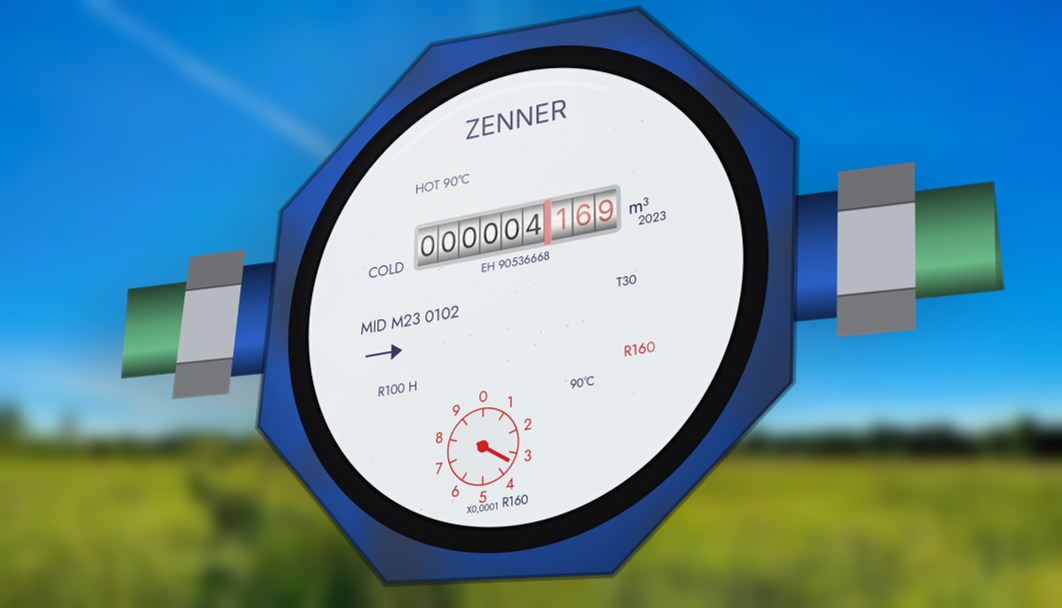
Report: 4.1693 m³
